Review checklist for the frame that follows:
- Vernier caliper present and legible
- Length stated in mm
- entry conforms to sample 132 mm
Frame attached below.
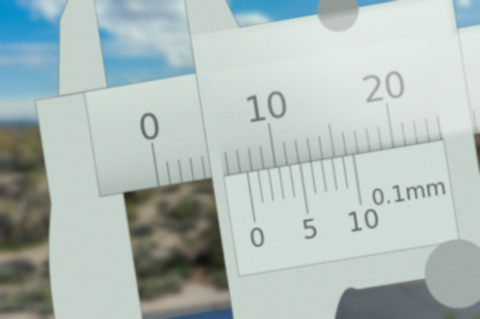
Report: 7.6 mm
